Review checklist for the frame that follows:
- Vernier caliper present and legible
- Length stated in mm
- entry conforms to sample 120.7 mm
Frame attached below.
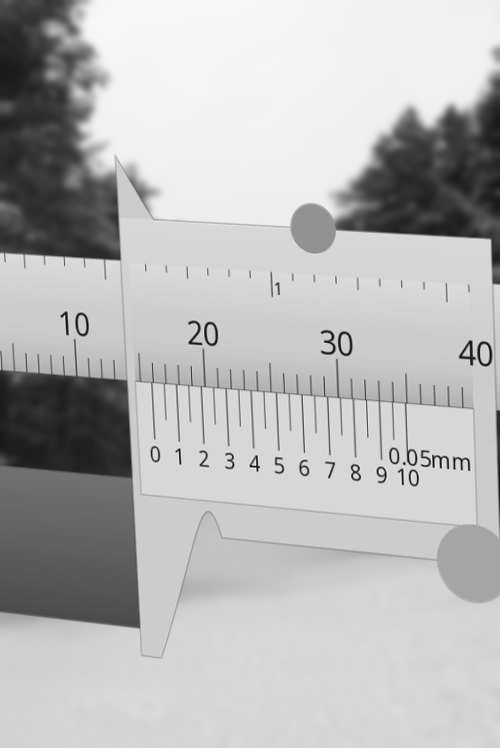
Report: 15.9 mm
